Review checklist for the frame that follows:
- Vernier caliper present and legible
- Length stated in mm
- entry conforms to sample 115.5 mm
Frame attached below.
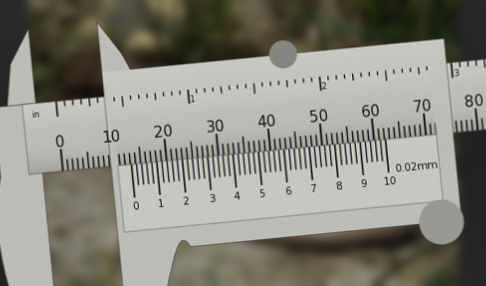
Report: 13.2 mm
